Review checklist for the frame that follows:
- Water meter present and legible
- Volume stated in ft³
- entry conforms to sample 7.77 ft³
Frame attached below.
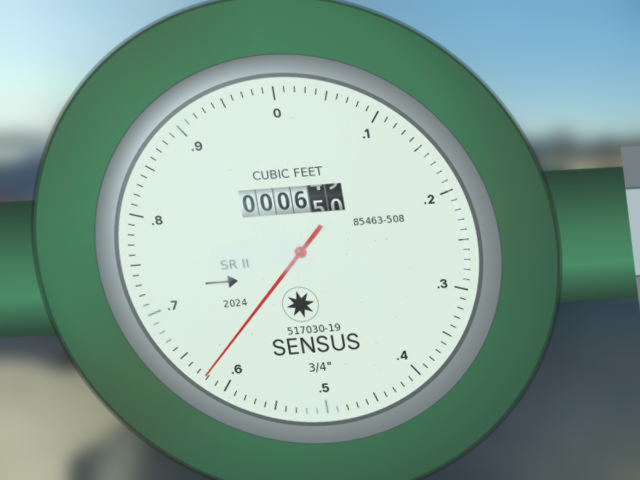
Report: 649.62 ft³
